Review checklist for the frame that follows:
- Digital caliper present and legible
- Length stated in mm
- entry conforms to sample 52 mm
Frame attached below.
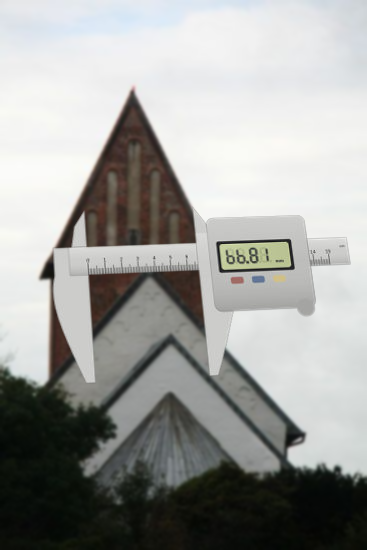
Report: 66.81 mm
